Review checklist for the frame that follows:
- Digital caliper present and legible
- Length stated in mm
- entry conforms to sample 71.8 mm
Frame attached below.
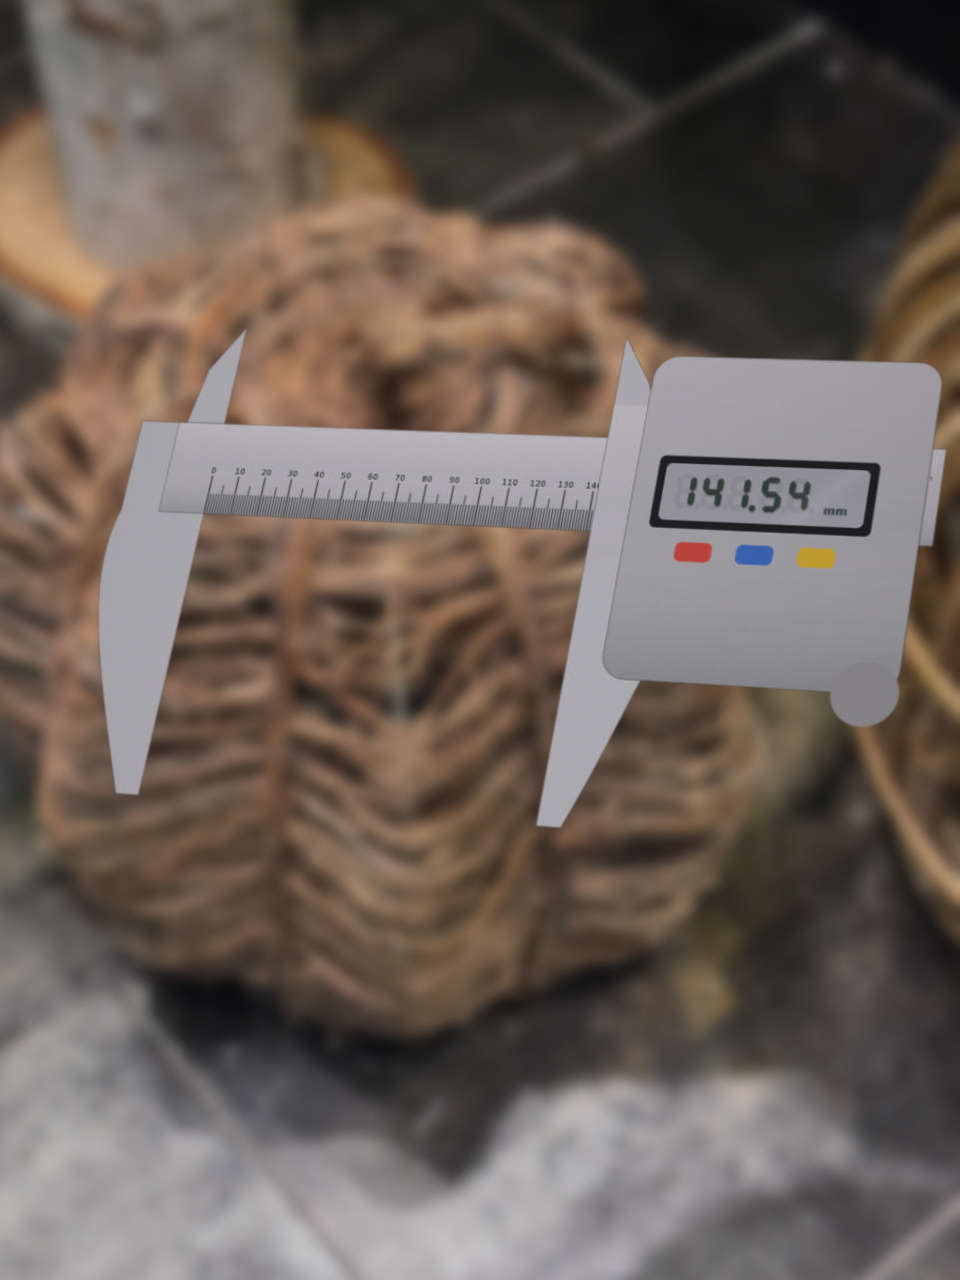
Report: 141.54 mm
